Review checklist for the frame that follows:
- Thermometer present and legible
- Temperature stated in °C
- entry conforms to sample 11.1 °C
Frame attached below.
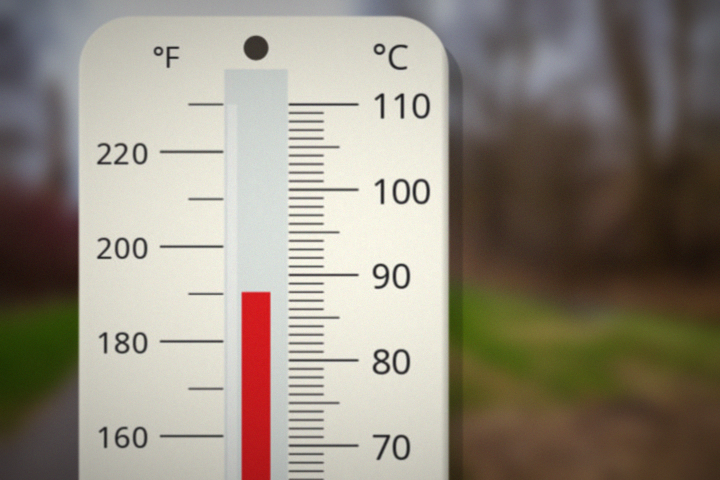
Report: 88 °C
